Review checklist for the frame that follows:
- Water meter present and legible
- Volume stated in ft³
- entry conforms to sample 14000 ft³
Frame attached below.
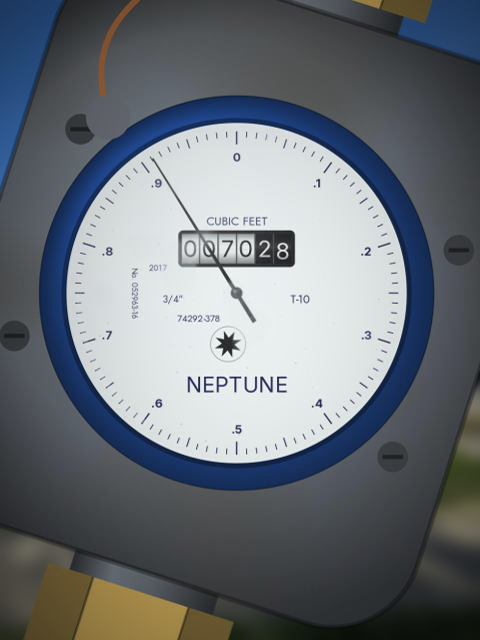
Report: 7027.91 ft³
